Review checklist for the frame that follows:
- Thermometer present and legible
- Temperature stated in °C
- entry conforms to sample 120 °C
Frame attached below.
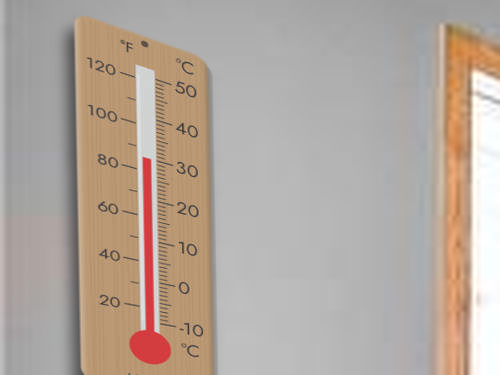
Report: 30 °C
